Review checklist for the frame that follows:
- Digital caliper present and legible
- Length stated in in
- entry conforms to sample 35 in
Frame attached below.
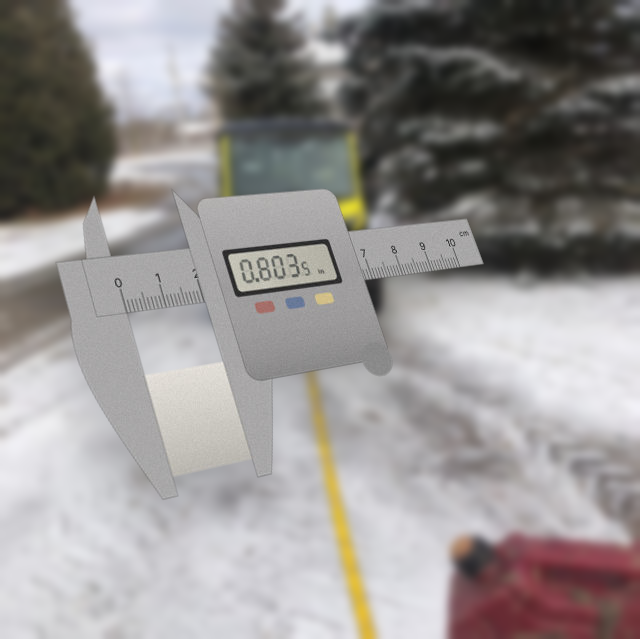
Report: 0.8035 in
